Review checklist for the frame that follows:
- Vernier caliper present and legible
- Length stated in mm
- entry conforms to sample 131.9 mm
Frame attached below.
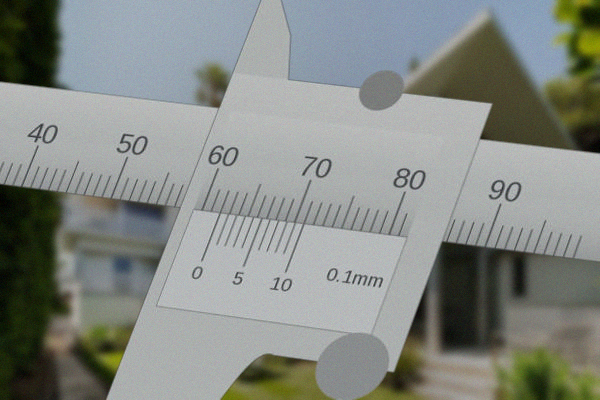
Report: 62.0 mm
